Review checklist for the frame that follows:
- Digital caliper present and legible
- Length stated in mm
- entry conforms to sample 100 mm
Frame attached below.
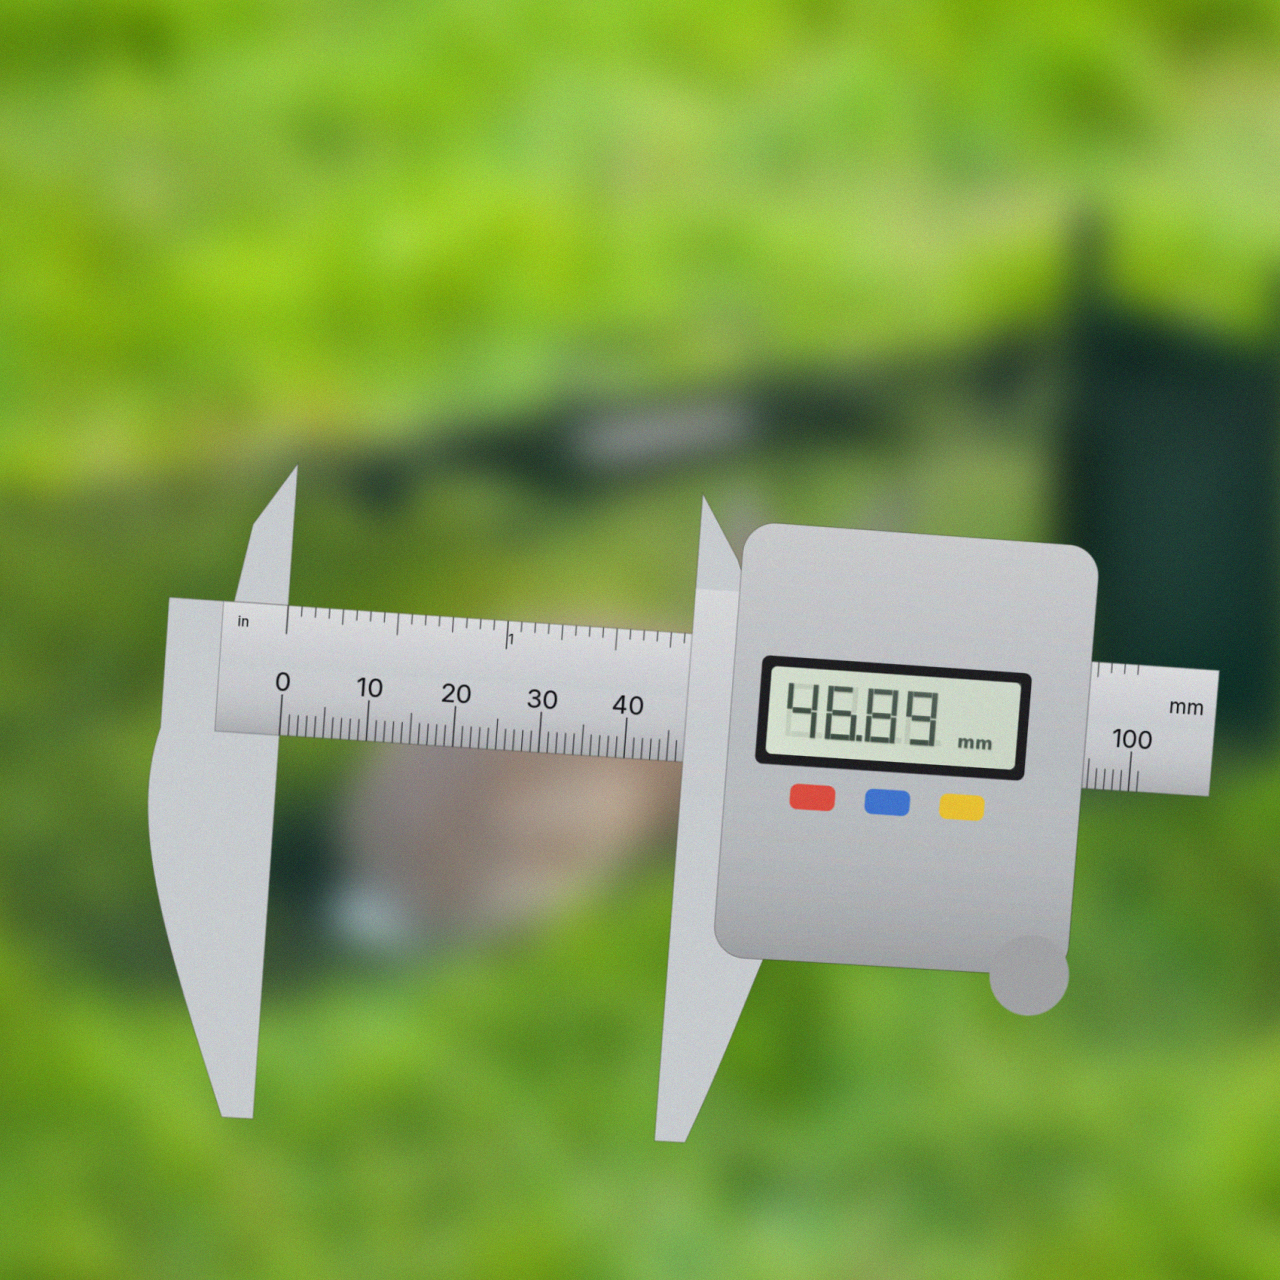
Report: 46.89 mm
